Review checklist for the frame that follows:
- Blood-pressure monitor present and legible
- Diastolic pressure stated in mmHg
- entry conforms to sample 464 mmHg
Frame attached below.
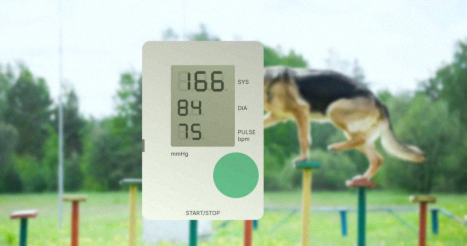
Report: 84 mmHg
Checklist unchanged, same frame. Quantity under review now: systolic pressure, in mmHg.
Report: 166 mmHg
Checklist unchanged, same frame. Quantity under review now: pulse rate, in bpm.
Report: 75 bpm
